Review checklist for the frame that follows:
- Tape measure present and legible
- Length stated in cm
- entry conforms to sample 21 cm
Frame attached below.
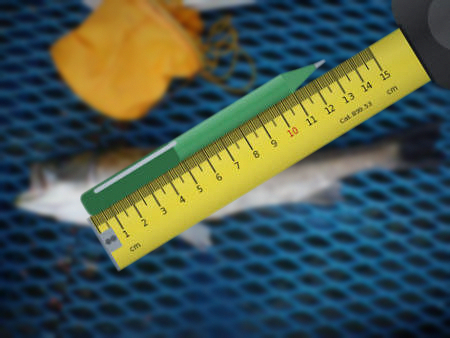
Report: 13 cm
